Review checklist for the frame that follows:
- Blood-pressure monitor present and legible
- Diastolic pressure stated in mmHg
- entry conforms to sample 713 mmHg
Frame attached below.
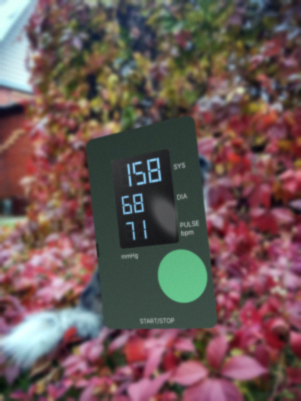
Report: 68 mmHg
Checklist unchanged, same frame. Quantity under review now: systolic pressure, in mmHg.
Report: 158 mmHg
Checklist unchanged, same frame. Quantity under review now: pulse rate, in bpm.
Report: 71 bpm
